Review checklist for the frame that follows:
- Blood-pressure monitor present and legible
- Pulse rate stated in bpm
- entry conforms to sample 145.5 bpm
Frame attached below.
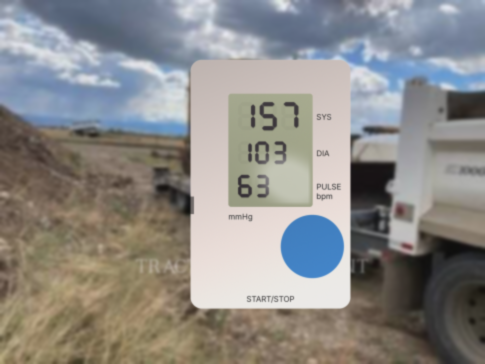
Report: 63 bpm
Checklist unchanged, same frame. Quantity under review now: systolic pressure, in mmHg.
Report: 157 mmHg
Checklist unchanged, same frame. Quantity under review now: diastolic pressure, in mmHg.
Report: 103 mmHg
